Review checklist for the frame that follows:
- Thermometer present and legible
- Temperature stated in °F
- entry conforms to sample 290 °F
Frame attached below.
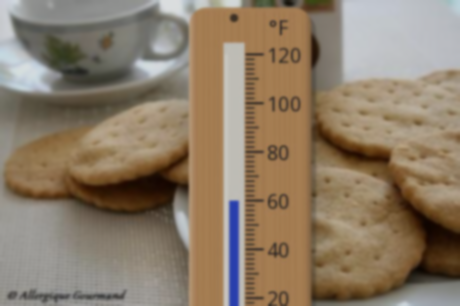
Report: 60 °F
